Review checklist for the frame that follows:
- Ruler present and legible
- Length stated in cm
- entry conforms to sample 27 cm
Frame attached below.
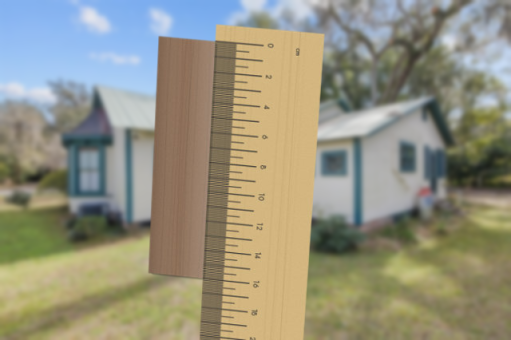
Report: 16 cm
